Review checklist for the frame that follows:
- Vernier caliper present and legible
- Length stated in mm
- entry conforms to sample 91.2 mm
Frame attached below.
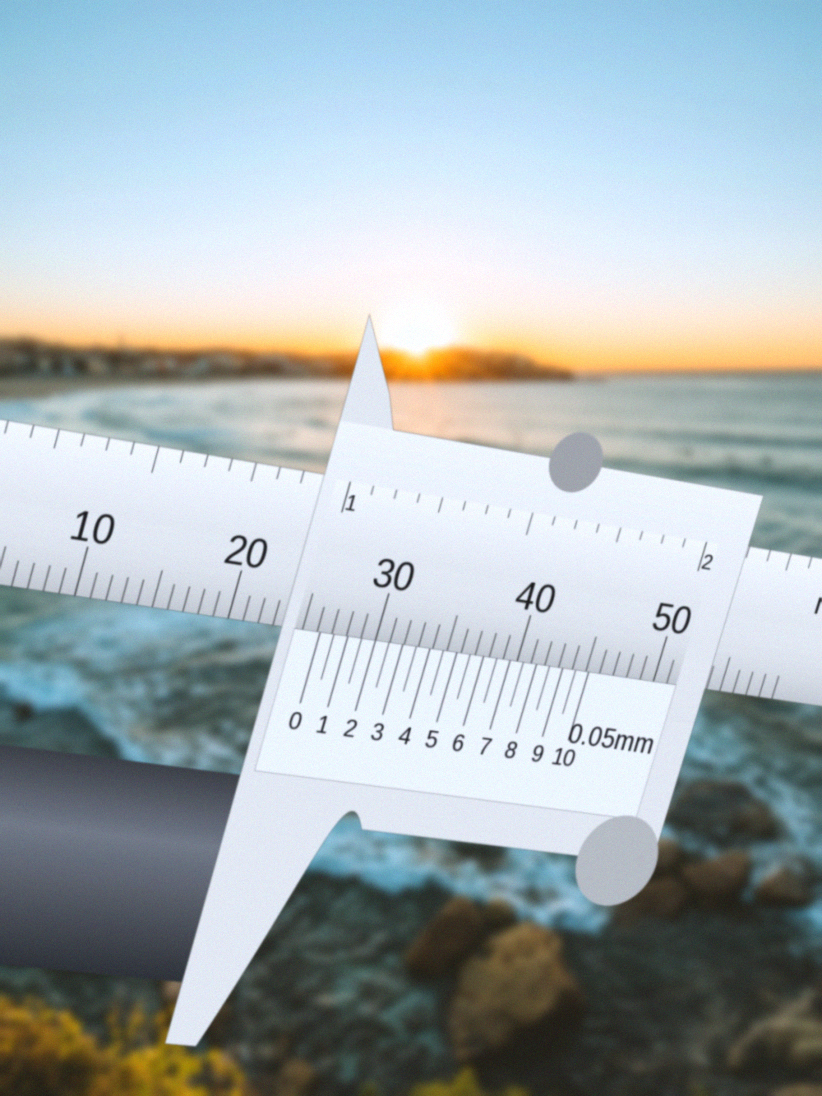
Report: 26.2 mm
